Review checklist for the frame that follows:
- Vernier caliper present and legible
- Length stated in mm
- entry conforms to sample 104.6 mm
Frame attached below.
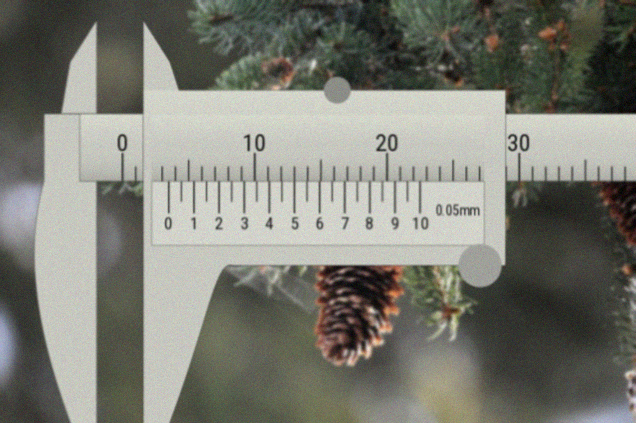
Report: 3.5 mm
